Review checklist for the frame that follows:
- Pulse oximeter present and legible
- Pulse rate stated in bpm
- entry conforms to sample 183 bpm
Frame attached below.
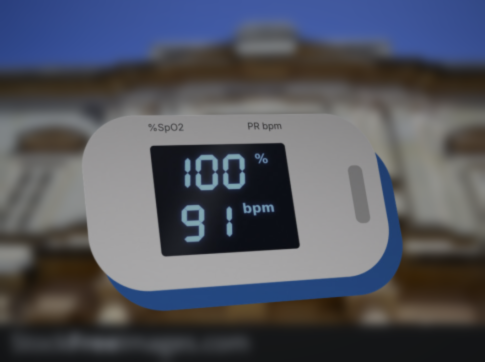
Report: 91 bpm
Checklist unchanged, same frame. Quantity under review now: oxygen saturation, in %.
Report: 100 %
